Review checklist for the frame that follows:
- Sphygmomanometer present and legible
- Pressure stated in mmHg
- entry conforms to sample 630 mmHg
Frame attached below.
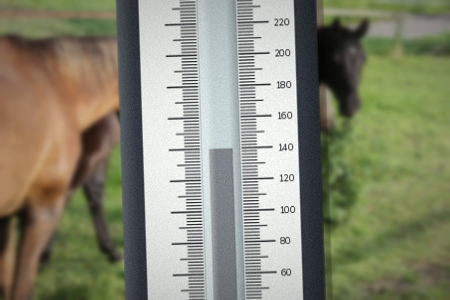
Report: 140 mmHg
